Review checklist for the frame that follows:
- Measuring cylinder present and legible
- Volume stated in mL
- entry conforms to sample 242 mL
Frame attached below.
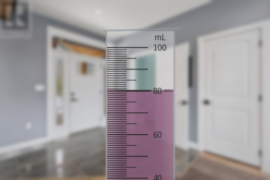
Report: 80 mL
